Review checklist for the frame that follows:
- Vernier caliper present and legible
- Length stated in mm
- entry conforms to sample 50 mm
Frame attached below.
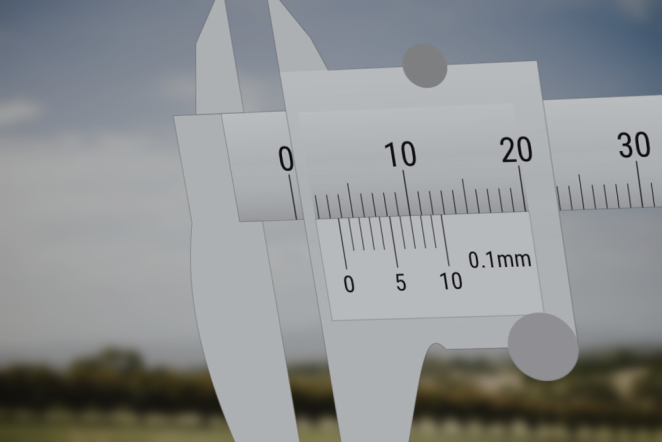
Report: 3.7 mm
